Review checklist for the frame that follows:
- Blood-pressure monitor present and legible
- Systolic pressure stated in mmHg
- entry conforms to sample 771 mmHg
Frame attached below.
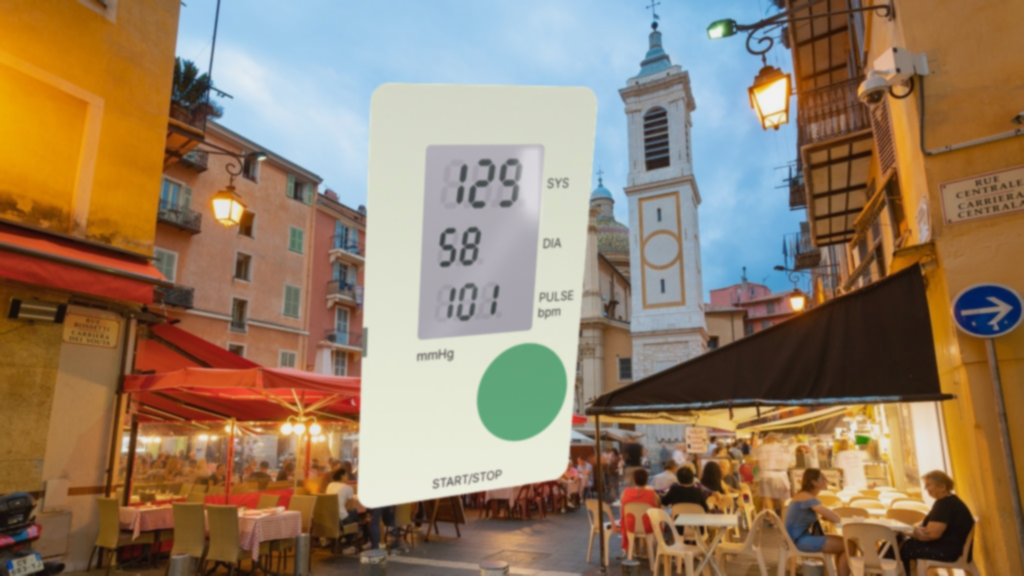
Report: 129 mmHg
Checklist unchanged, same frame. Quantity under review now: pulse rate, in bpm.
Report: 101 bpm
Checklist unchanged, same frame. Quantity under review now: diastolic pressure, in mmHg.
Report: 58 mmHg
